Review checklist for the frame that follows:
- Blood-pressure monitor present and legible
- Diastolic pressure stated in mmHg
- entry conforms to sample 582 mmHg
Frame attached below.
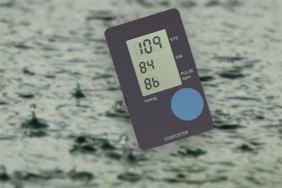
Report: 84 mmHg
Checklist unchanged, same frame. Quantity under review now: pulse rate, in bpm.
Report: 86 bpm
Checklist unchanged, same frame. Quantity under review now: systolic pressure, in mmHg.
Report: 109 mmHg
